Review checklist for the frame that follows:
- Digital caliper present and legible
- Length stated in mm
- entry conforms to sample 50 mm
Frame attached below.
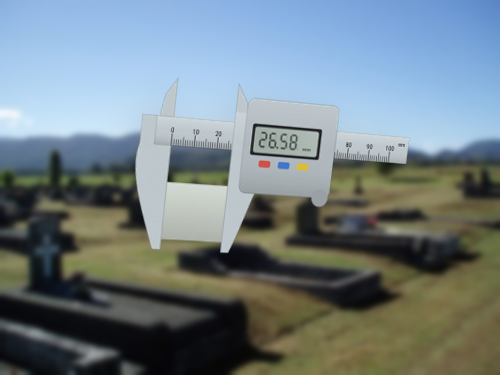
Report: 26.58 mm
